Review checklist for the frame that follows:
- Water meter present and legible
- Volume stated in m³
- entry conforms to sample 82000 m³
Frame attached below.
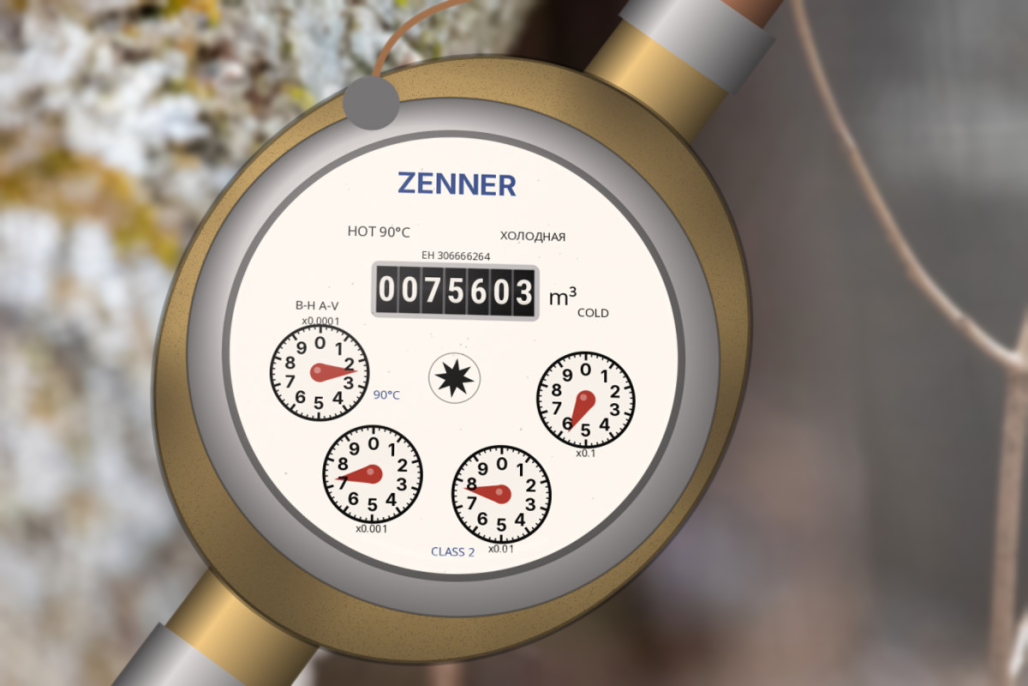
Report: 75603.5772 m³
